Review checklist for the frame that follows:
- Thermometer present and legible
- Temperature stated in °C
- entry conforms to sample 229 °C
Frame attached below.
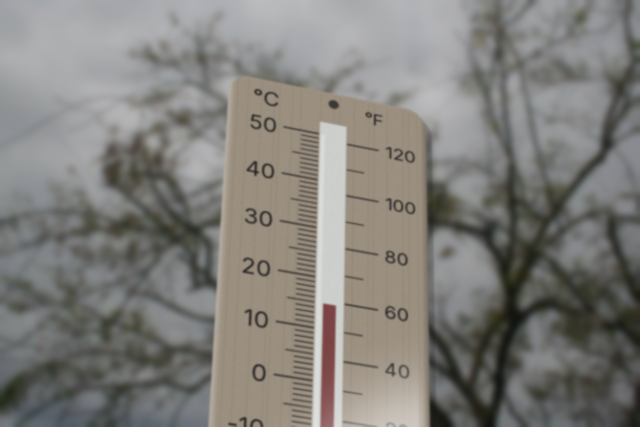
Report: 15 °C
